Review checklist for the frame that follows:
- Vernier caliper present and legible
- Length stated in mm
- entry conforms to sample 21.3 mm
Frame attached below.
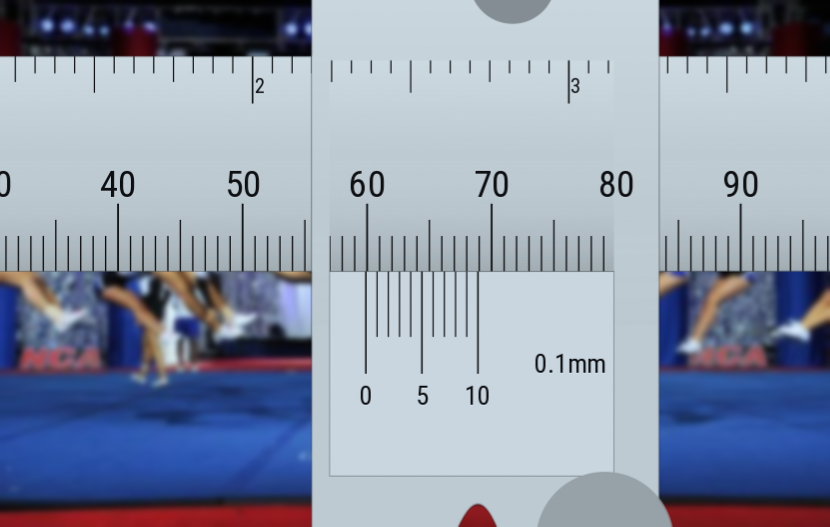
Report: 59.9 mm
